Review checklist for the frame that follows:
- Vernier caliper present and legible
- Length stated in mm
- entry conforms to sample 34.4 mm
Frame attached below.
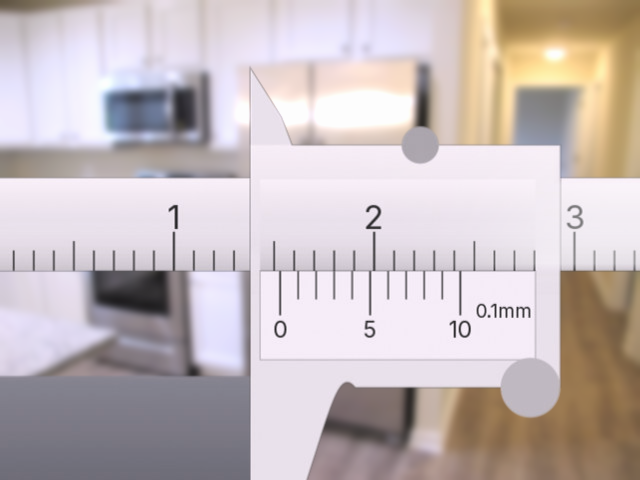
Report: 15.3 mm
